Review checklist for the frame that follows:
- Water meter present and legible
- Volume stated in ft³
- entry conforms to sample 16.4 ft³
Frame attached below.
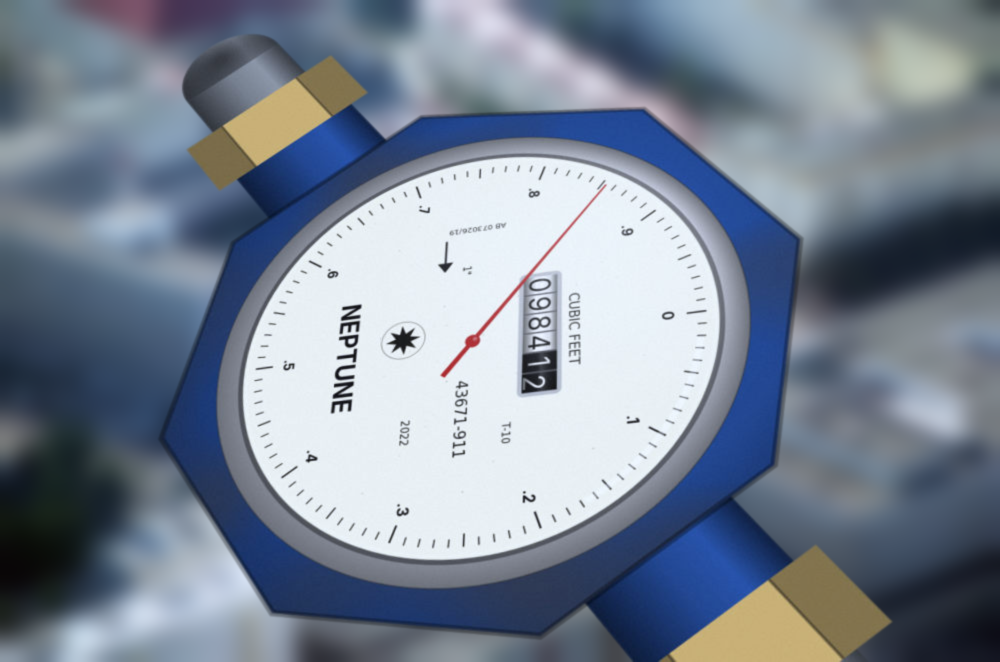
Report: 98411.85 ft³
